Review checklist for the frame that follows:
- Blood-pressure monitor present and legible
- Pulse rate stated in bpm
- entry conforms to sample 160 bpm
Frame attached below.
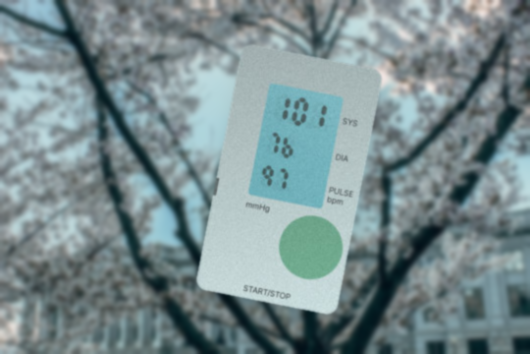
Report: 97 bpm
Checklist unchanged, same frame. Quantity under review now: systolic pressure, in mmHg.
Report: 101 mmHg
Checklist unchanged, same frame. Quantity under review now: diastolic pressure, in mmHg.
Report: 76 mmHg
